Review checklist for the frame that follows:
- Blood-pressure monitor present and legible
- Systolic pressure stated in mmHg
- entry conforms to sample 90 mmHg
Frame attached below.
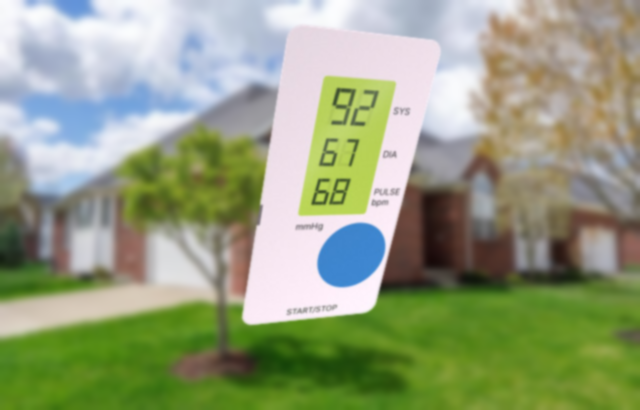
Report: 92 mmHg
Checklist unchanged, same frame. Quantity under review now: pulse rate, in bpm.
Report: 68 bpm
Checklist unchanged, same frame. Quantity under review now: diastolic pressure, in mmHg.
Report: 67 mmHg
